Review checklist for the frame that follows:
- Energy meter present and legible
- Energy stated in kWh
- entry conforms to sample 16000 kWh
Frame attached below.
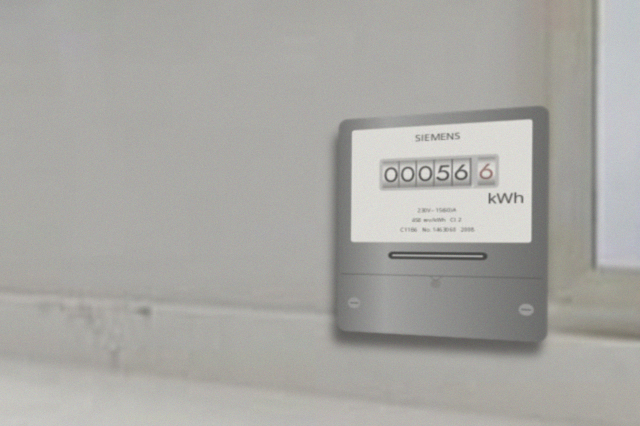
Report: 56.6 kWh
